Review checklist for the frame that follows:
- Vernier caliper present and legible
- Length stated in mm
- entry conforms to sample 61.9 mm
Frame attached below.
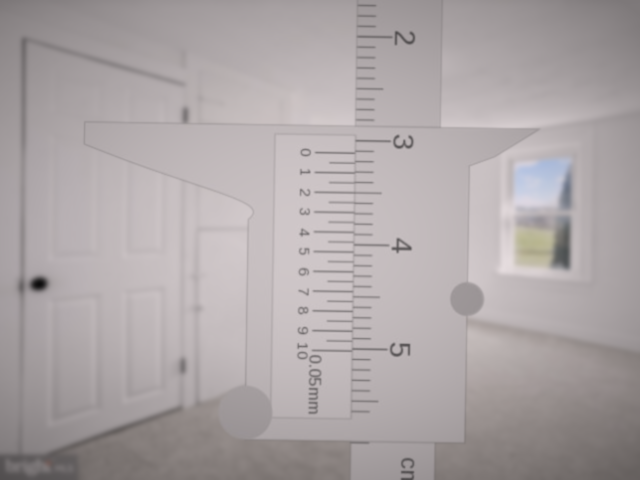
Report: 31.2 mm
